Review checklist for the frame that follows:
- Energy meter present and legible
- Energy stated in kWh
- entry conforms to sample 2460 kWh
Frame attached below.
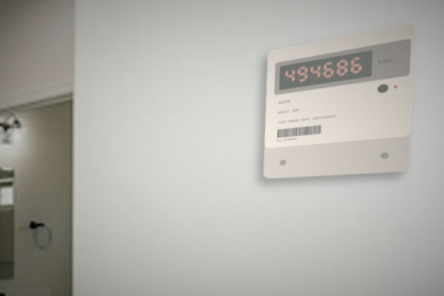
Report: 494686 kWh
